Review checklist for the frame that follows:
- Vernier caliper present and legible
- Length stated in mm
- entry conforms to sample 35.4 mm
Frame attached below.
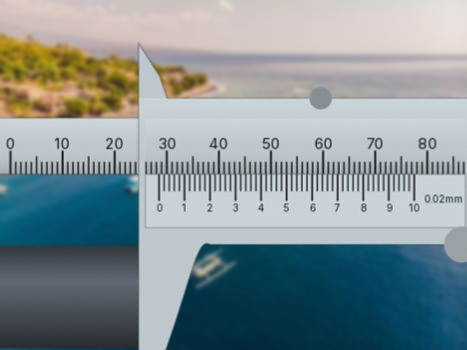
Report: 28.5 mm
